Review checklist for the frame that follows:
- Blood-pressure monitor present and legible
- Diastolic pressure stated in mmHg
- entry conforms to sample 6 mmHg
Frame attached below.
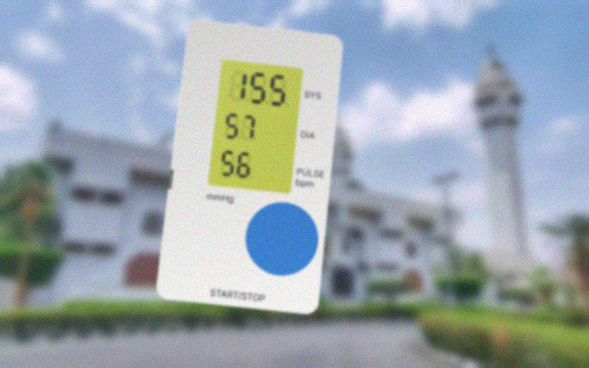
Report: 57 mmHg
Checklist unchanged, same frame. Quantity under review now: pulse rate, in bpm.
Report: 56 bpm
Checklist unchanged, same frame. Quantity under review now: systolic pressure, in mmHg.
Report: 155 mmHg
